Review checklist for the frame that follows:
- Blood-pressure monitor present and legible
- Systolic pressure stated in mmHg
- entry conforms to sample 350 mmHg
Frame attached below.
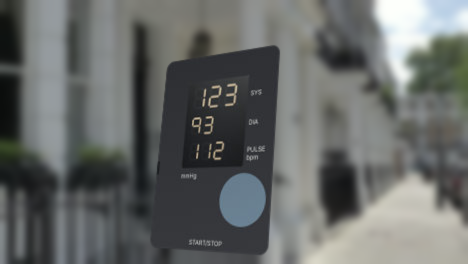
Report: 123 mmHg
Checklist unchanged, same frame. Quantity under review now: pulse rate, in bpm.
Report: 112 bpm
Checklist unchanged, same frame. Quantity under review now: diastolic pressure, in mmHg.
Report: 93 mmHg
